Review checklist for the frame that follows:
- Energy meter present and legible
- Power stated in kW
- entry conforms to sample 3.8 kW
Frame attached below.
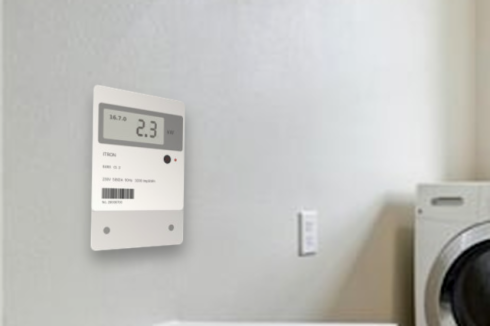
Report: 2.3 kW
